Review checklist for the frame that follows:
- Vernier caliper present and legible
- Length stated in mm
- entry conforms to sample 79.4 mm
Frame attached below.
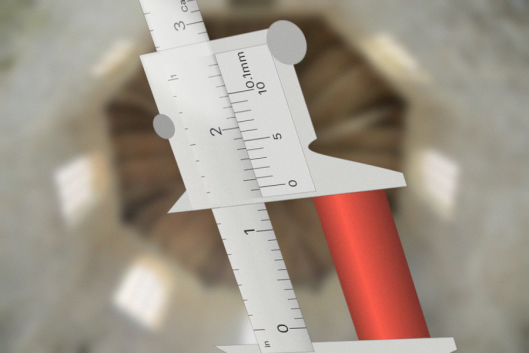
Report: 14.2 mm
